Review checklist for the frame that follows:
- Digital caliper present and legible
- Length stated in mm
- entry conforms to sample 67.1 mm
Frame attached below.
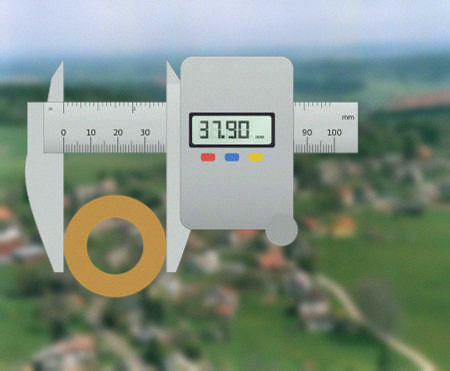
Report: 37.90 mm
